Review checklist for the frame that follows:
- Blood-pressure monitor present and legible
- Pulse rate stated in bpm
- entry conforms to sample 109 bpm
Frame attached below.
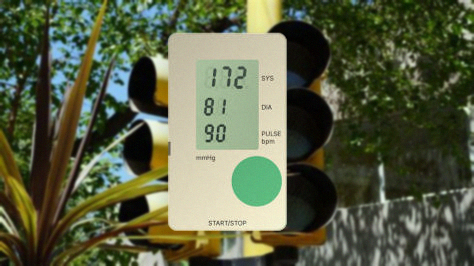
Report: 90 bpm
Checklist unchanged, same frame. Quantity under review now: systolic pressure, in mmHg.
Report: 172 mmHg
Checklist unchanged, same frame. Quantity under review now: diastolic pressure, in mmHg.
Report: 81 mmHg
